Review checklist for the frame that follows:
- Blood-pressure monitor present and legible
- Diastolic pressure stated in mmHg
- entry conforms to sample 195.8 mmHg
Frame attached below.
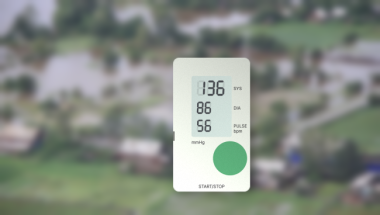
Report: 86 mmHg
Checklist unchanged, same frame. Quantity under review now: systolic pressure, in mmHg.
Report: 136 mmHg
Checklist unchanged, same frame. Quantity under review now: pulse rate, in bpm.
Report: 56 bpm
